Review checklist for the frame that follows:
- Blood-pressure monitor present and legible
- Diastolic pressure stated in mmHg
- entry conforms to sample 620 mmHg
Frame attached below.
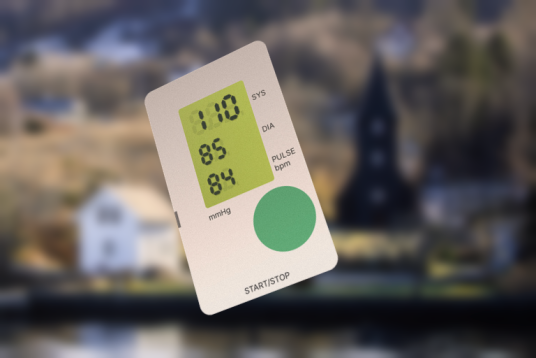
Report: 85 mmHg
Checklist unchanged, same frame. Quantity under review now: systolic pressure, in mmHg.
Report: 110 mmHg
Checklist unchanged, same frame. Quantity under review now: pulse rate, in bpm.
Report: 84 bpm
